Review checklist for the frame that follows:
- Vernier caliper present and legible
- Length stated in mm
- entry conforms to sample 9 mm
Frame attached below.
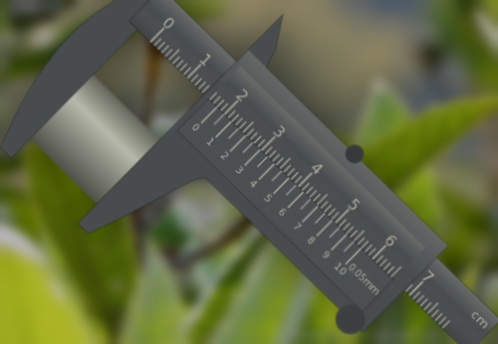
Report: 18.0 mm
